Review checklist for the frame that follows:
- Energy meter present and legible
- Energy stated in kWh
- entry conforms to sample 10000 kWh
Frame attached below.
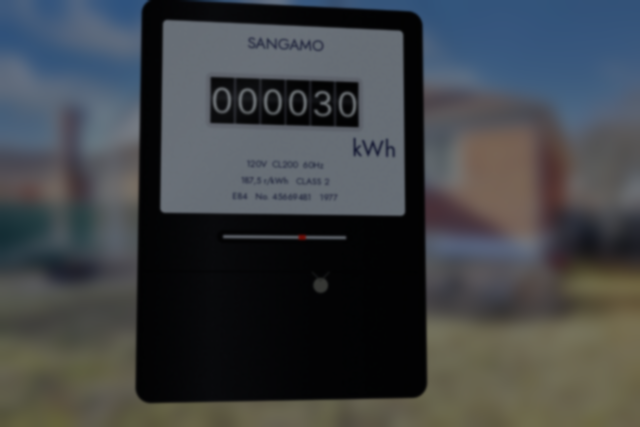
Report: 30 kWh
